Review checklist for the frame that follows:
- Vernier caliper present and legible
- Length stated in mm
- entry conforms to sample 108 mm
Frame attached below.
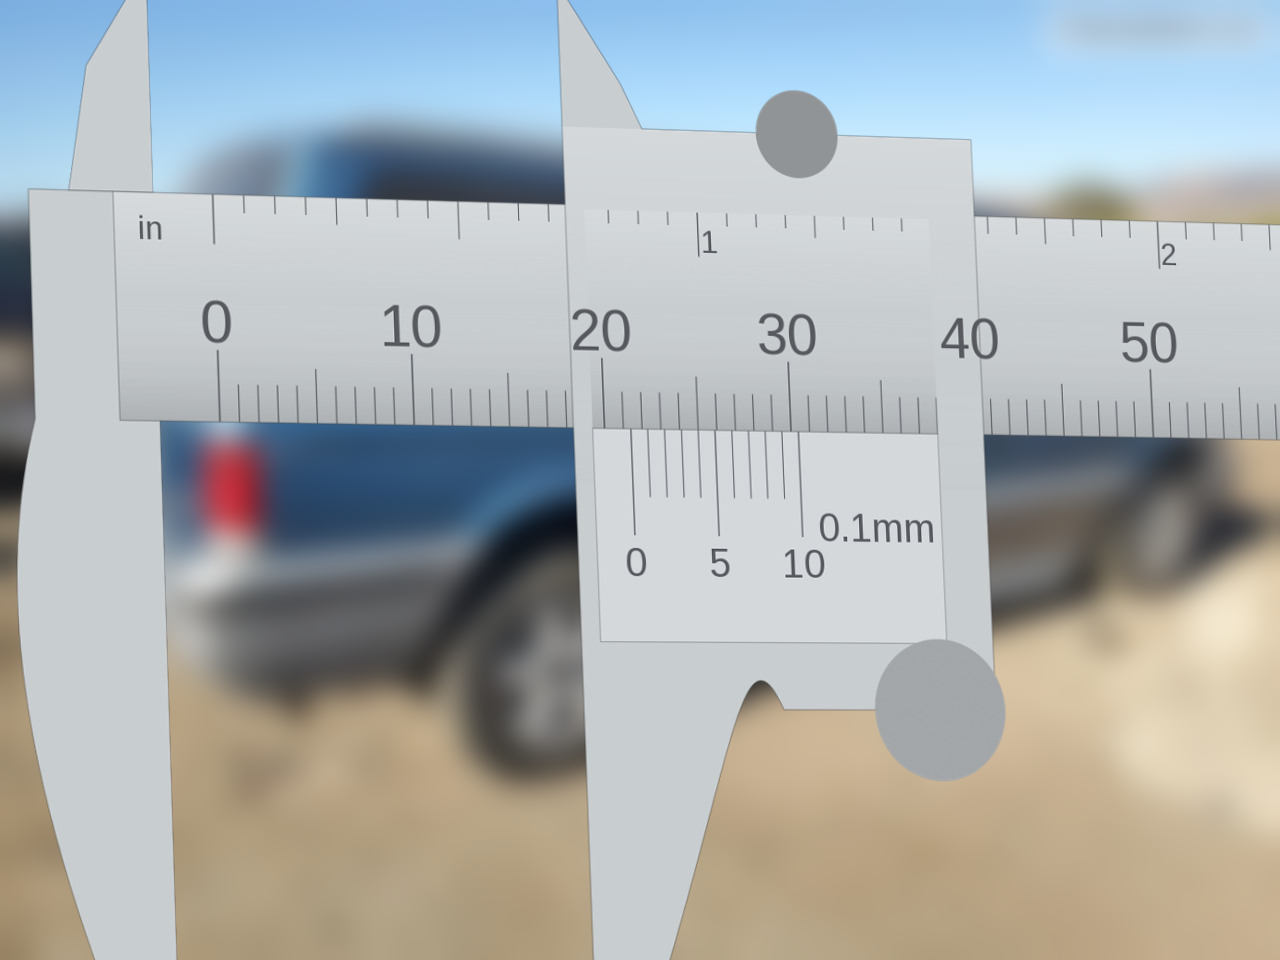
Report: 21.4 mm
